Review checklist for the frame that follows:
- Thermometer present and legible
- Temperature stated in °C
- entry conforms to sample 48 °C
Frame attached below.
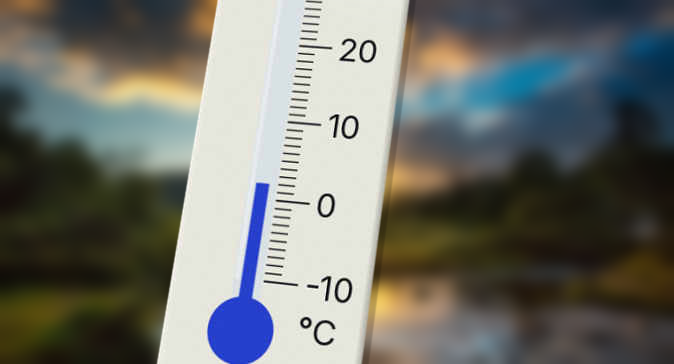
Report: 2 °C
